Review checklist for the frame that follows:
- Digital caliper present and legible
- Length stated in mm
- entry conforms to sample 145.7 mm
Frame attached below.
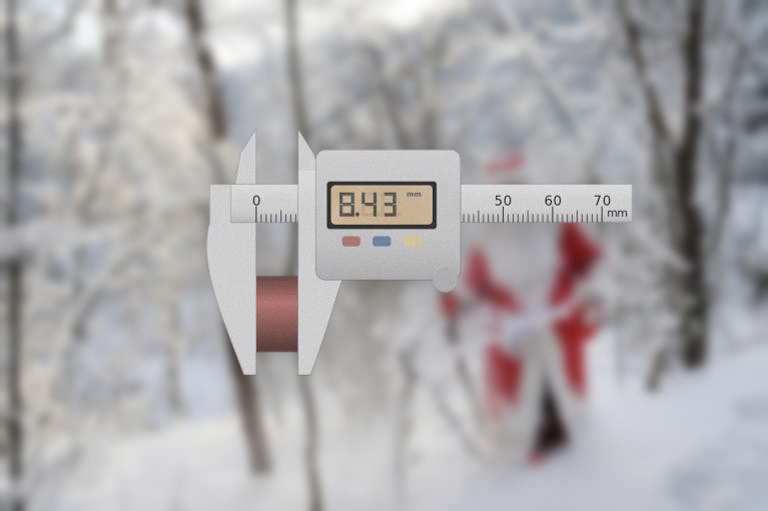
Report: 8.43 mm
